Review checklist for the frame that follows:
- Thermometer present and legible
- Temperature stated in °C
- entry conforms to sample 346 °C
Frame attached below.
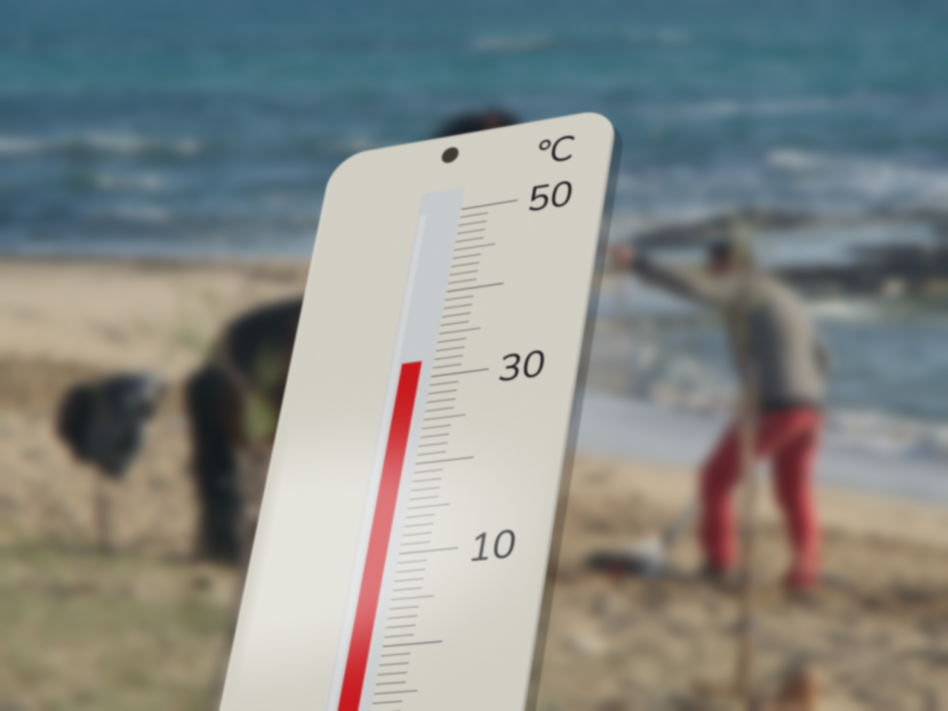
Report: 32 °C
